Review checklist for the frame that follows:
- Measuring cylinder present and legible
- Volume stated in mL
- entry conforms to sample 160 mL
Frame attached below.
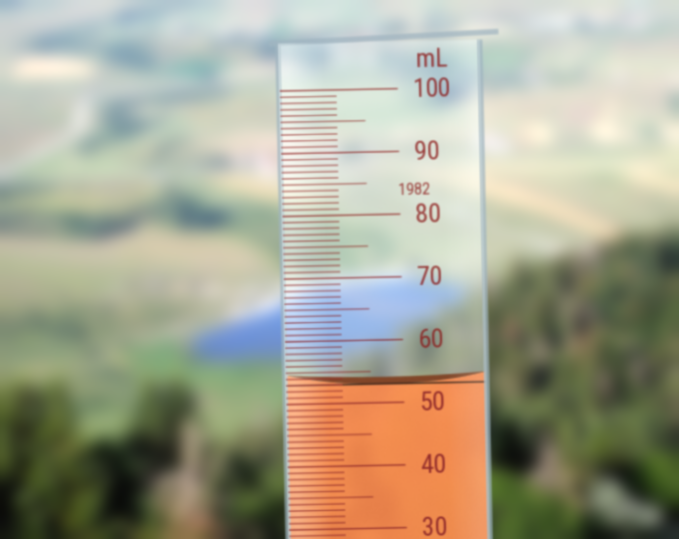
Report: 53 mL
